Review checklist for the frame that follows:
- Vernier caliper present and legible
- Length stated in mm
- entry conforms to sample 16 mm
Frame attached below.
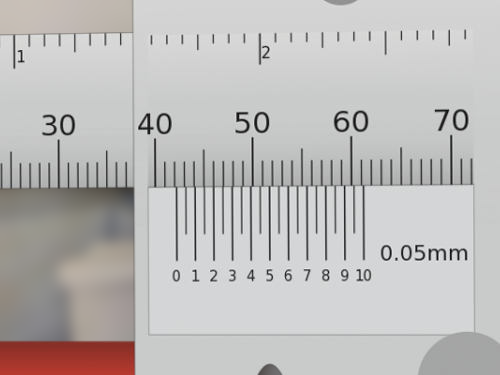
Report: 42.2 mm
